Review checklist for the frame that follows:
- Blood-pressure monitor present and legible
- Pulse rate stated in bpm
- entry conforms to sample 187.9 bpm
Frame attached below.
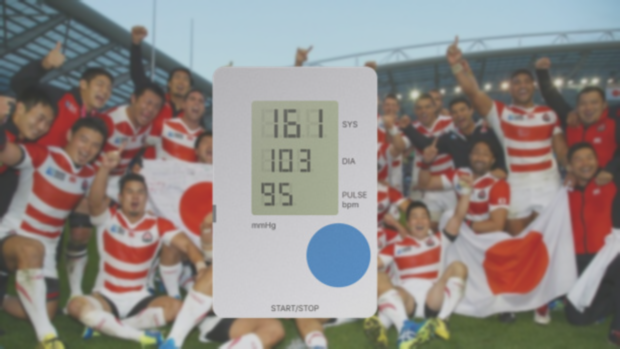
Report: 95 bpm
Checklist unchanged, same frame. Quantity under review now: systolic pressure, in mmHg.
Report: 161 mmHg
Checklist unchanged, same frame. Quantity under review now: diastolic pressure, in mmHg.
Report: 103 mmHg
